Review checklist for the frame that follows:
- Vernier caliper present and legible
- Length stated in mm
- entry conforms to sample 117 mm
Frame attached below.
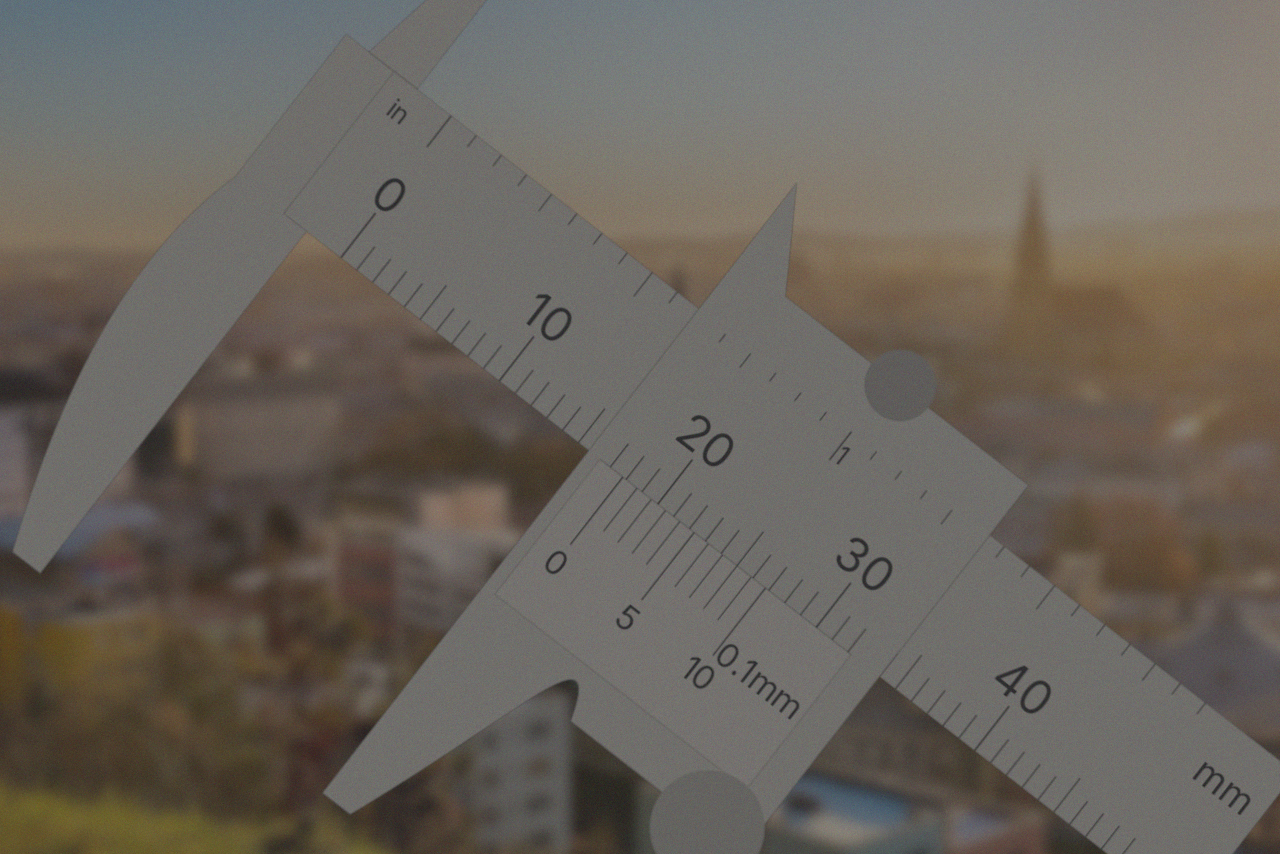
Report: 17.8 mm
